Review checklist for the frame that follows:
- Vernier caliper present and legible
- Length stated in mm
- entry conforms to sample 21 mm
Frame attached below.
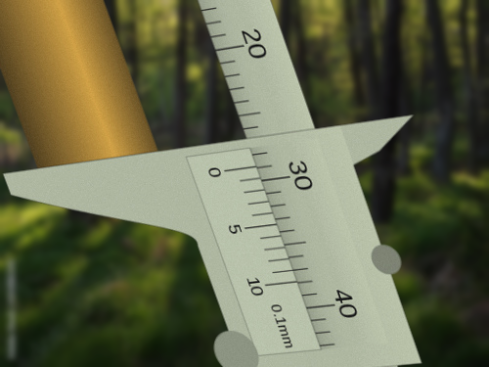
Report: 28.9 mm
